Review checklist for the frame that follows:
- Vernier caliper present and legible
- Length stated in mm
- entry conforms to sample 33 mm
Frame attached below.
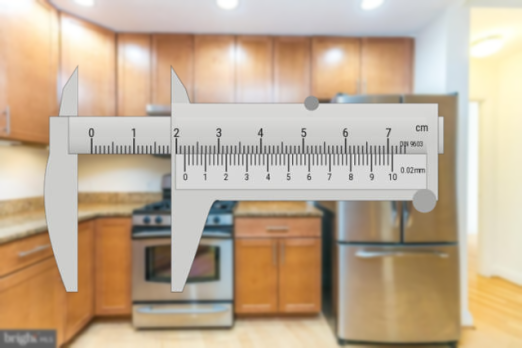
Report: 22.0 mm
